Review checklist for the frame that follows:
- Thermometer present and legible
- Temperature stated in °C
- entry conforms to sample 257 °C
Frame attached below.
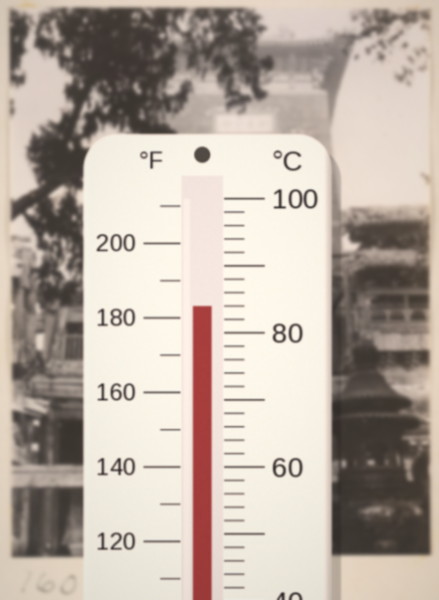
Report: 84 °C
